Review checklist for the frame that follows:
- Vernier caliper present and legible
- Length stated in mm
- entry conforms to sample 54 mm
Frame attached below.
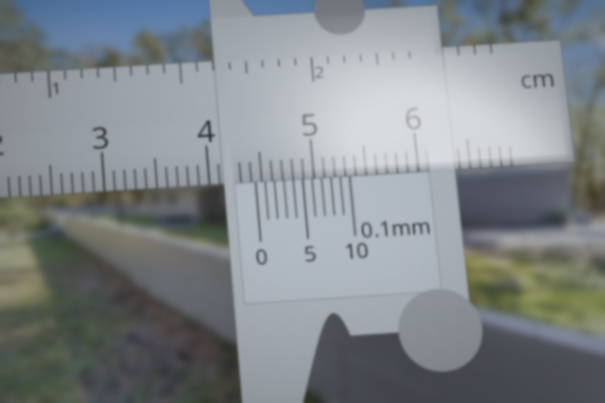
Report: 44.4 mm
